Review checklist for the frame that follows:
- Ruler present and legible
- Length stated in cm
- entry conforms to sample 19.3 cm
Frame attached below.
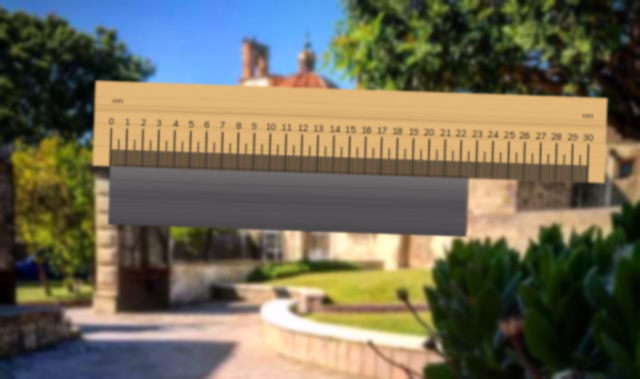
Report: 22.5 cm
